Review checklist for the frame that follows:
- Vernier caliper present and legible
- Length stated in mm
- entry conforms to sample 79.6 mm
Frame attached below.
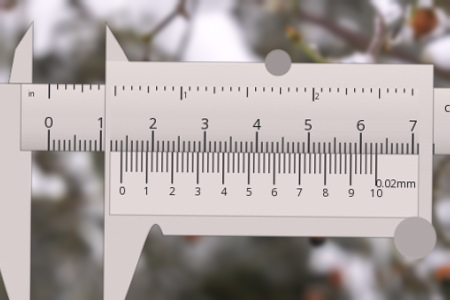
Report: 14.0 mm
